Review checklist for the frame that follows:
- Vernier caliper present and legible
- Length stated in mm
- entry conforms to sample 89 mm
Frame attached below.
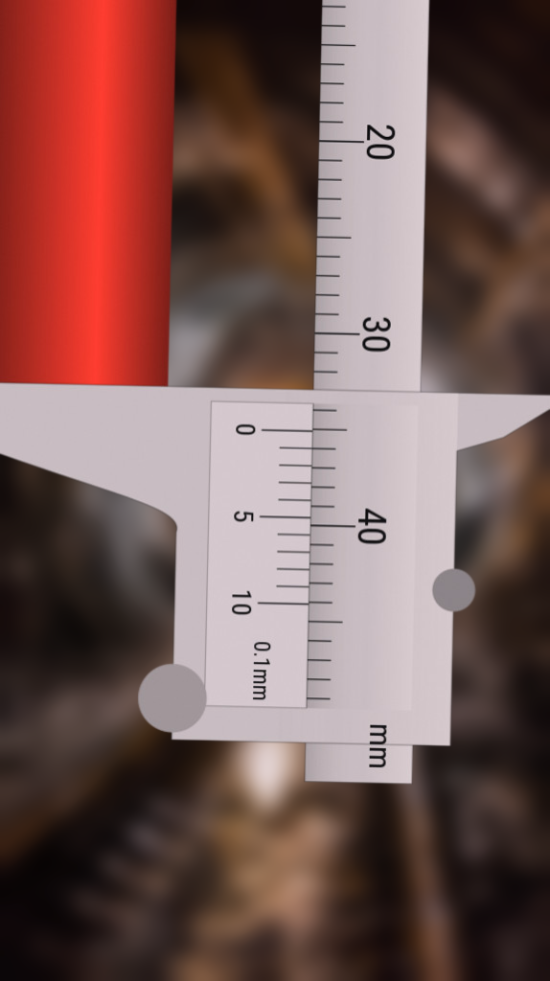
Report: 35.1 mm
